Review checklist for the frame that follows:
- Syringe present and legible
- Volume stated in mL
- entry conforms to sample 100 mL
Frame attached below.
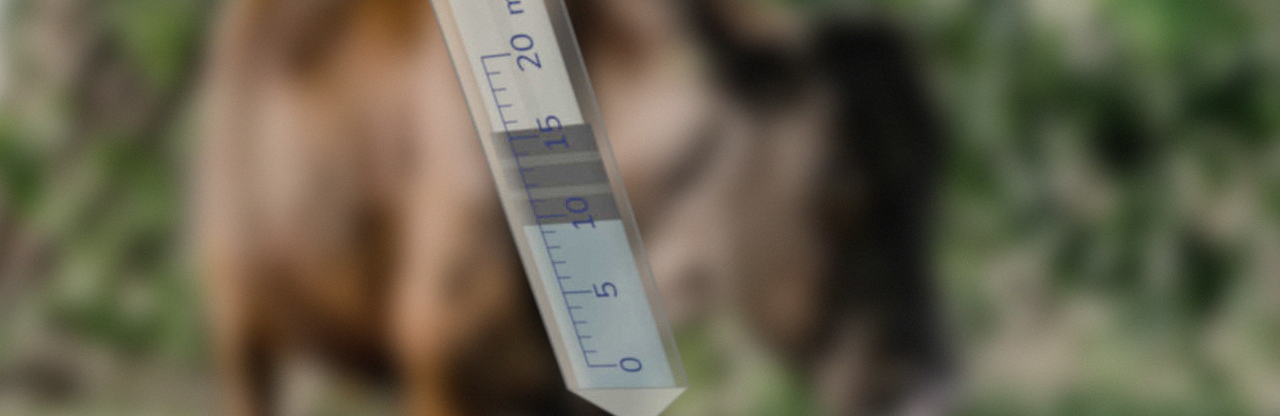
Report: 9.5 mL
